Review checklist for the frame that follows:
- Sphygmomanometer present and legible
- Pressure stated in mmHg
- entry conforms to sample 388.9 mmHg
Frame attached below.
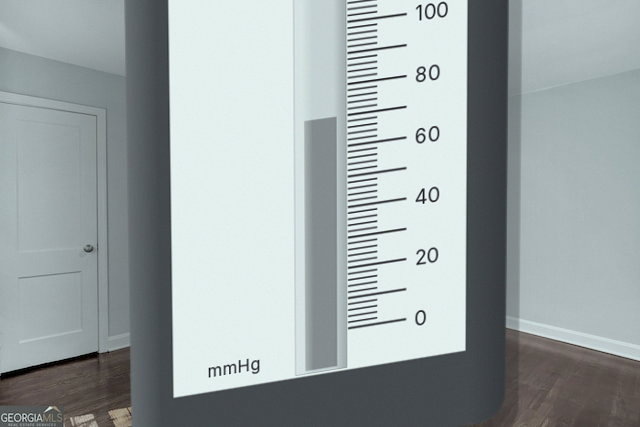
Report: 70 mmHg
